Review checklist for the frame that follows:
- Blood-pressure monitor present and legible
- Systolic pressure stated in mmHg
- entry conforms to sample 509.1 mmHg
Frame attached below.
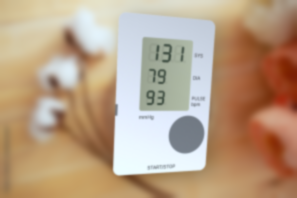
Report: 131 mmHg
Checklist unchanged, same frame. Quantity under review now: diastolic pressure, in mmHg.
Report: 79 mmHg
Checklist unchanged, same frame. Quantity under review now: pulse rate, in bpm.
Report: 93 bpm
